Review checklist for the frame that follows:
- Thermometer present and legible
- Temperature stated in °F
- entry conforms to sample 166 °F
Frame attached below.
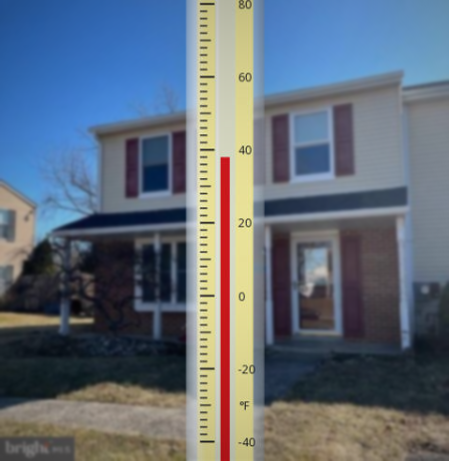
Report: 38 °F
